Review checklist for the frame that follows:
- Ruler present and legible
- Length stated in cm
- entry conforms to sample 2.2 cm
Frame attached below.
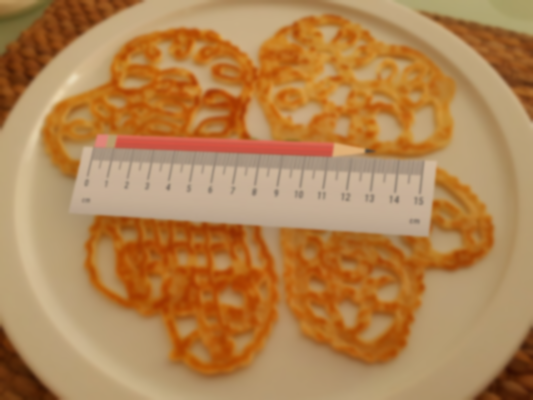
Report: 13 cm
